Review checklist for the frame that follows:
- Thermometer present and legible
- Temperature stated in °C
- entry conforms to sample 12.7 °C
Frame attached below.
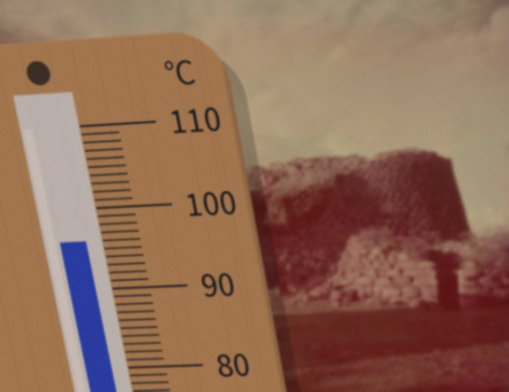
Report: 96 °C
